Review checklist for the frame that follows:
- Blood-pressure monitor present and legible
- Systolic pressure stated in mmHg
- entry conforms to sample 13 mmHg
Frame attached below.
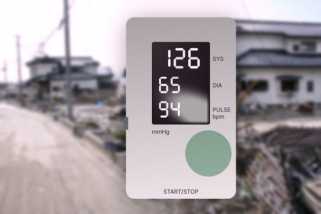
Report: 126 mmHg
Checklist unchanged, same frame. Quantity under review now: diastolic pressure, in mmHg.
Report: 65 mmHg
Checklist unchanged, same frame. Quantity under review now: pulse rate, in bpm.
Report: 94 bpm
